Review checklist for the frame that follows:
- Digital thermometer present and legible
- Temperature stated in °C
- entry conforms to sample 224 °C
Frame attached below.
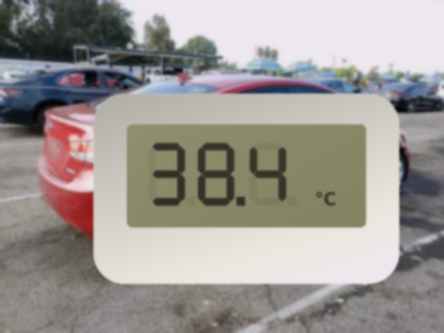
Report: 38.4 °C
